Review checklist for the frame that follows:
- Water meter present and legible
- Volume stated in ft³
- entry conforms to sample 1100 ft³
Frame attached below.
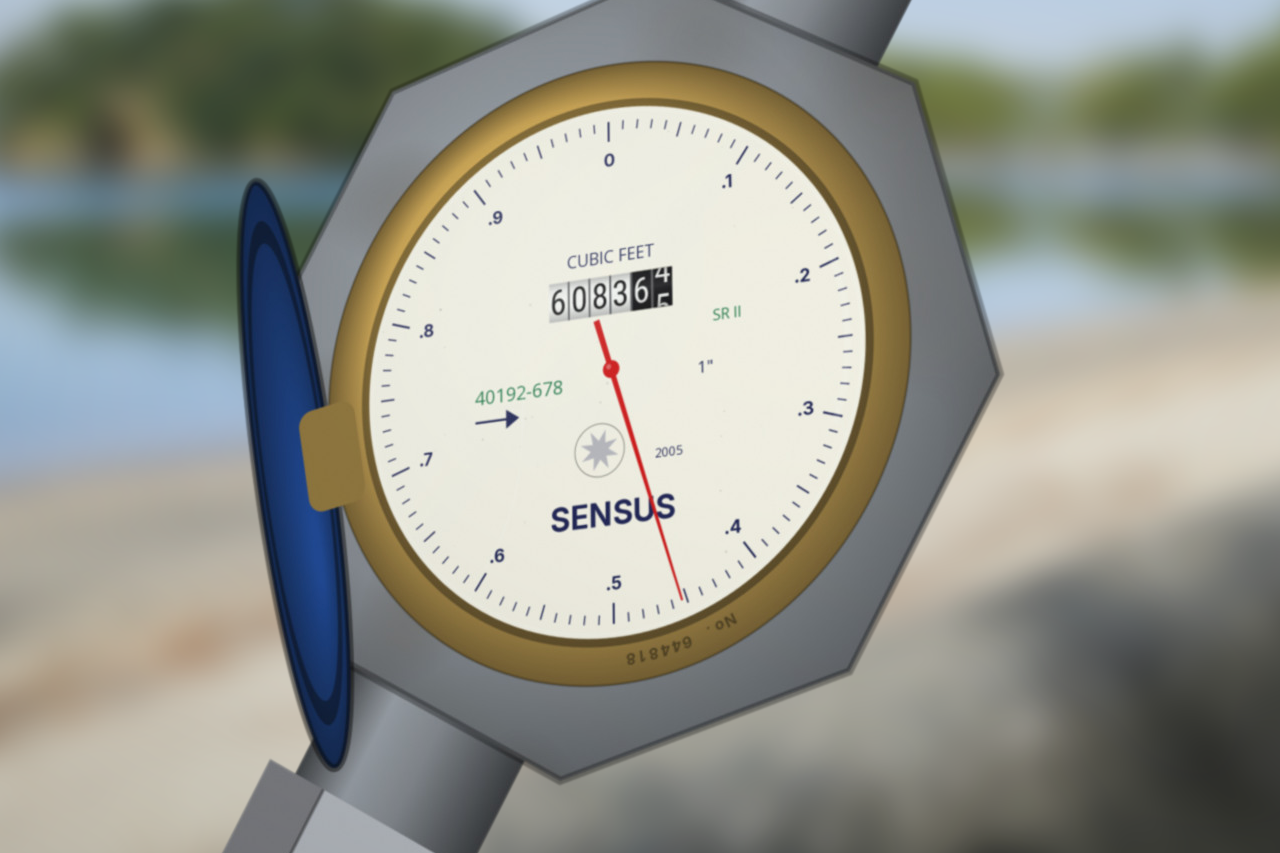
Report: 608364.45 ft³
